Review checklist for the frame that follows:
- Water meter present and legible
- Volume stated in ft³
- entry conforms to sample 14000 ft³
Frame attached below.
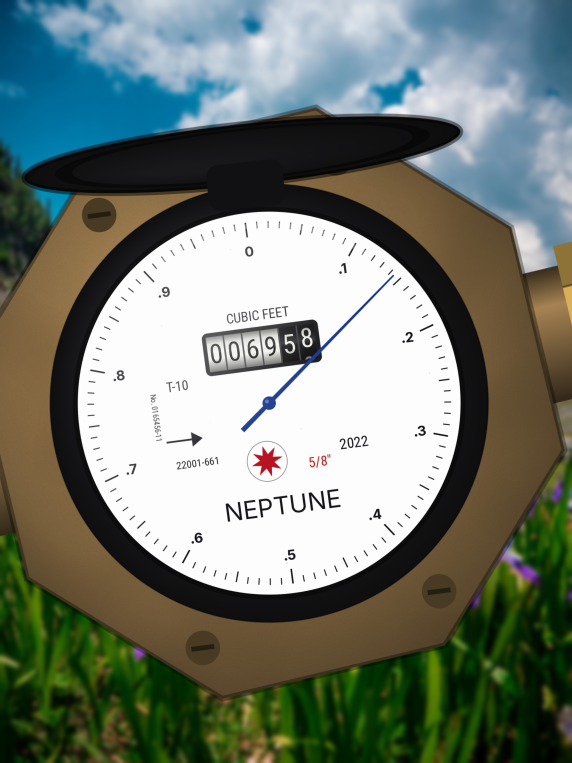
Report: 6958.14 ft³
